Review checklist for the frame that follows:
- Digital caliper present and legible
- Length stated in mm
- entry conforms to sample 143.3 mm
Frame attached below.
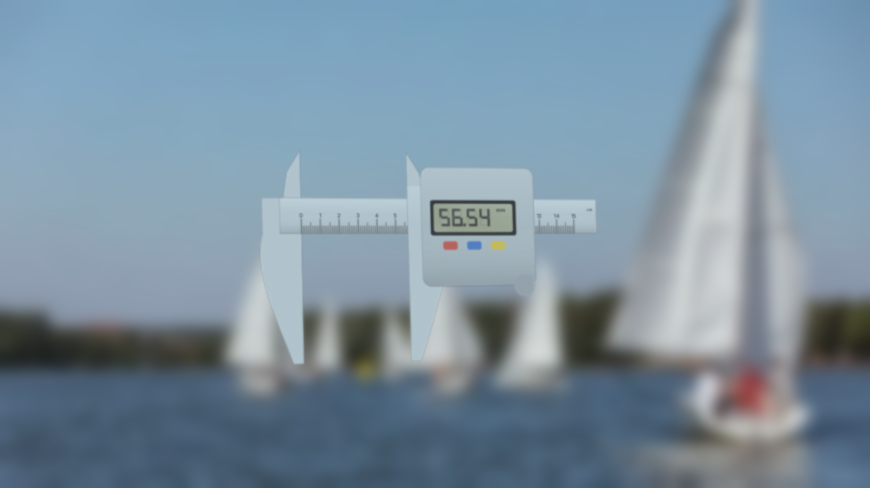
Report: 56.54 mm
